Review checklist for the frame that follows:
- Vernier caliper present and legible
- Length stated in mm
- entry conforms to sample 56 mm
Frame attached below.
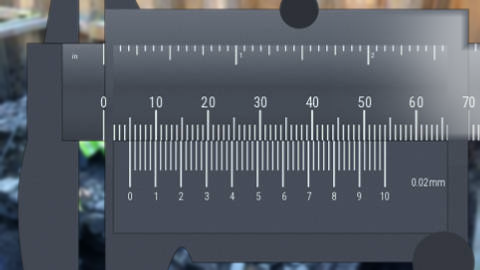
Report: 5.0 mm
